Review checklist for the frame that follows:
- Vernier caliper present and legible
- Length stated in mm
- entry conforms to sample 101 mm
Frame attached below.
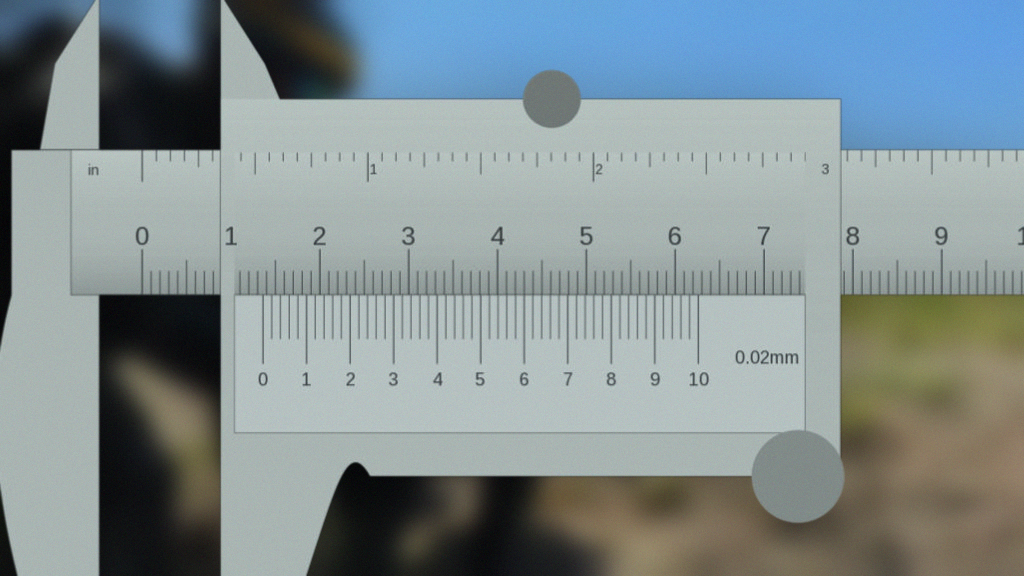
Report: 13.6 mm
